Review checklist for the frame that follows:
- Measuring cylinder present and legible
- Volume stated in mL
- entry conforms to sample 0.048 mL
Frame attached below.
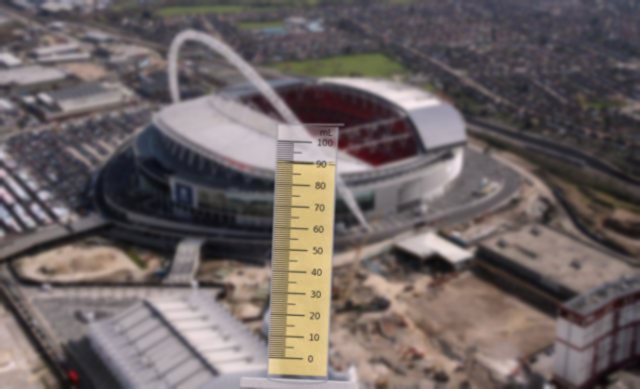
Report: 90 mL
